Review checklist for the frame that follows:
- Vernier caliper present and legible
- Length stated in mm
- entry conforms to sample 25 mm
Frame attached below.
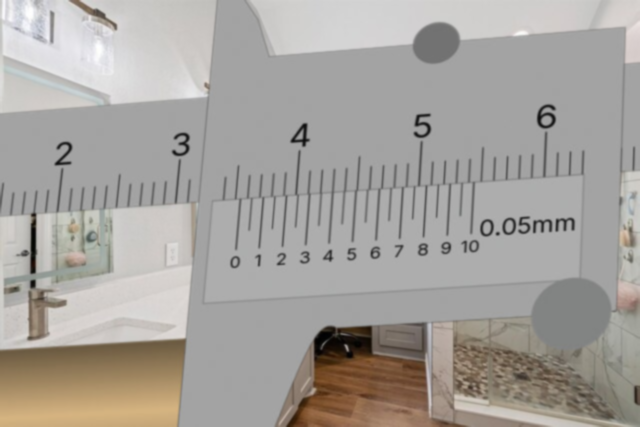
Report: 35.4 mm
